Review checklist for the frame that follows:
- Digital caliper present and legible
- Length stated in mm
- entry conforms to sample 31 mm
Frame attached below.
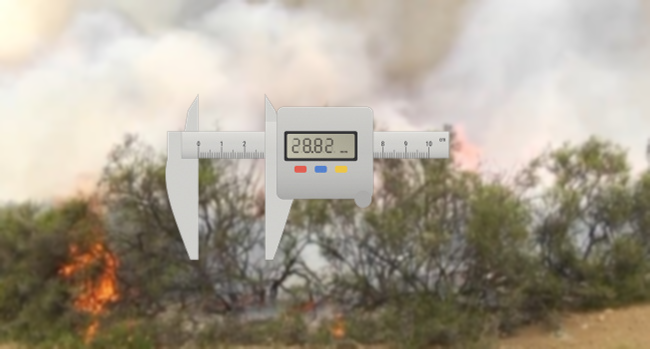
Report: 28.82 mm
